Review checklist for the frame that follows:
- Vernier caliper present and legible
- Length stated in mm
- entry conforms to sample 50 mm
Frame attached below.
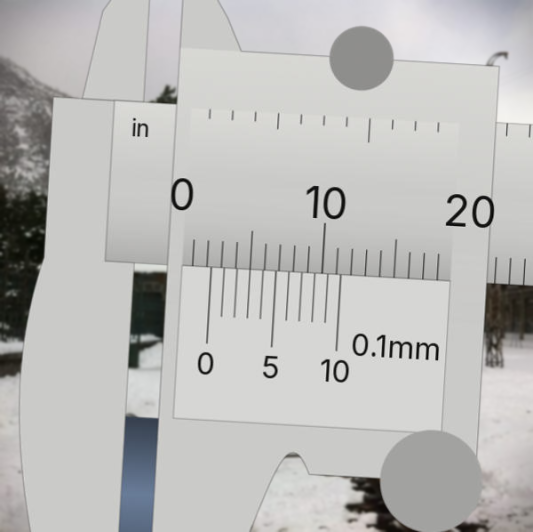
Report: 2.3 mm
